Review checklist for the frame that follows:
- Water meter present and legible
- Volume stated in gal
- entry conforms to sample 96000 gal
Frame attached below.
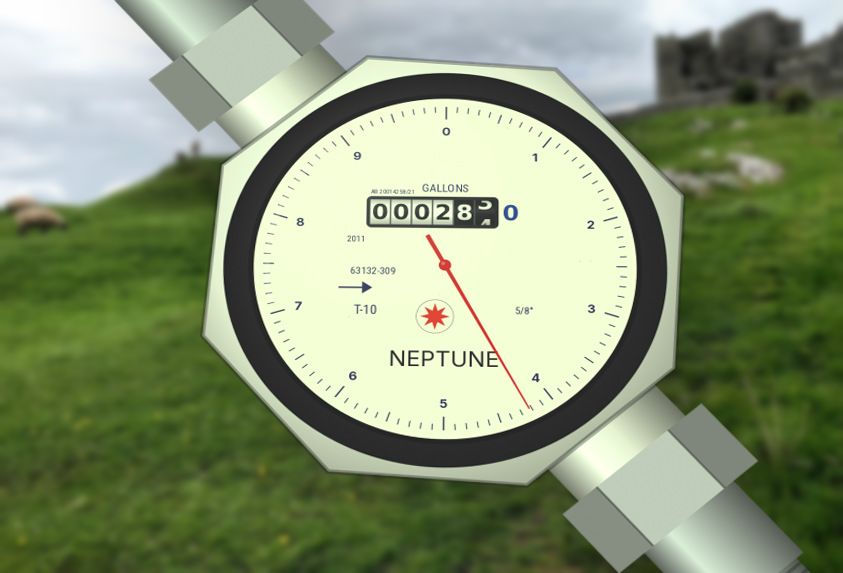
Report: 2834.2 gal
